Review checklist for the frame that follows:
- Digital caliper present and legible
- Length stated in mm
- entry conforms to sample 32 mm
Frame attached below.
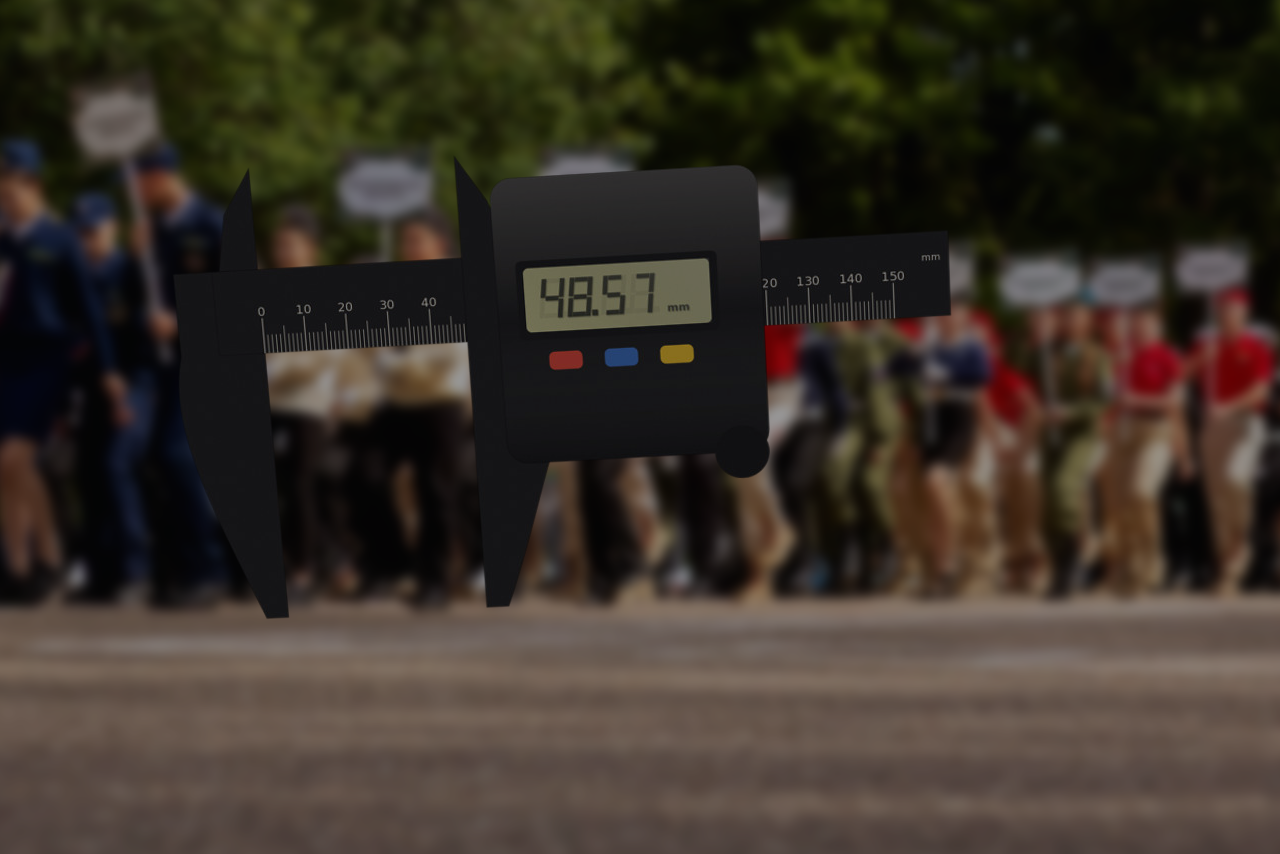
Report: 48.57 mm
